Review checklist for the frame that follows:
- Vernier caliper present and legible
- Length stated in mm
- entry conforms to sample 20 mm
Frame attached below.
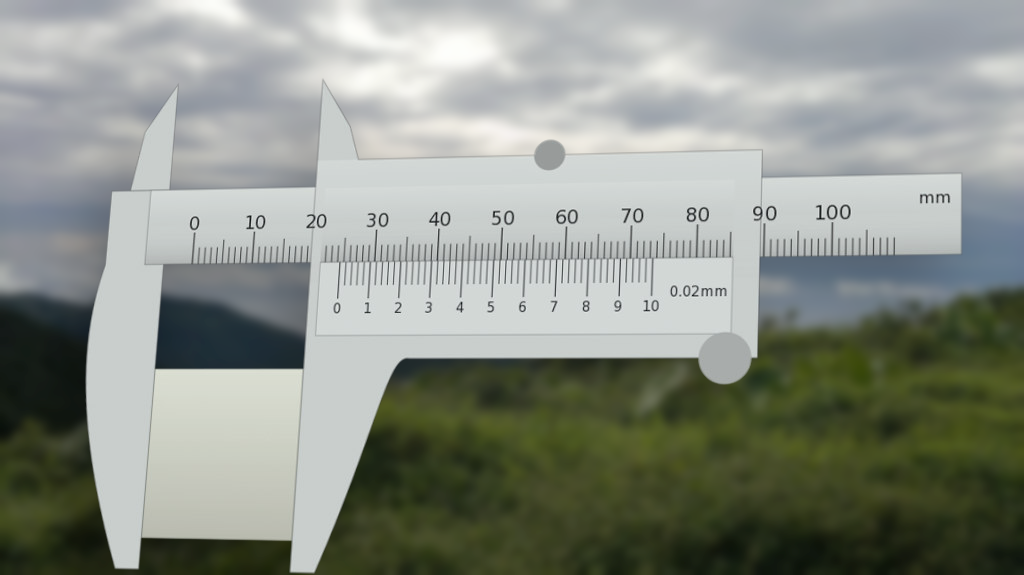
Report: 24.4 mm
